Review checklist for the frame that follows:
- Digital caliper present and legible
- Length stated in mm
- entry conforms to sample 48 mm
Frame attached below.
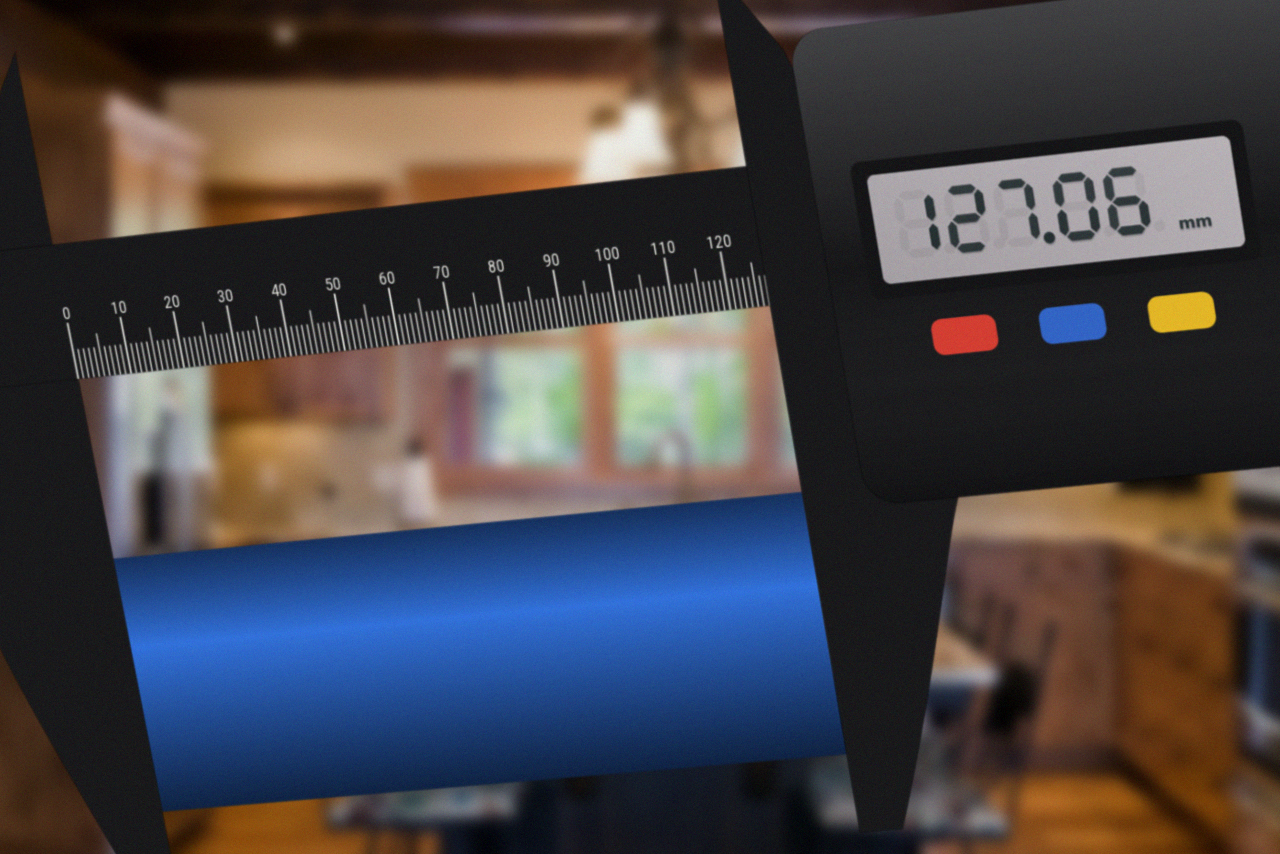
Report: 127.06 mm
